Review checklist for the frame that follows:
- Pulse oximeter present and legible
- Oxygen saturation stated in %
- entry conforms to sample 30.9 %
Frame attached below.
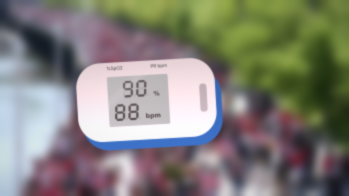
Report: 90 %
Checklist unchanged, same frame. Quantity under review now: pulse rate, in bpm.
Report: 88 bpm
